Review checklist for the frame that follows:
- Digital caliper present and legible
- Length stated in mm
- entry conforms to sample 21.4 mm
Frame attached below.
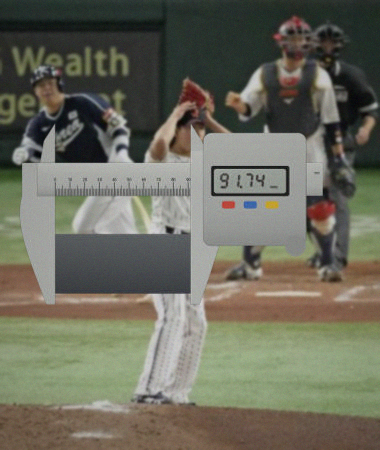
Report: 91.74 mm
